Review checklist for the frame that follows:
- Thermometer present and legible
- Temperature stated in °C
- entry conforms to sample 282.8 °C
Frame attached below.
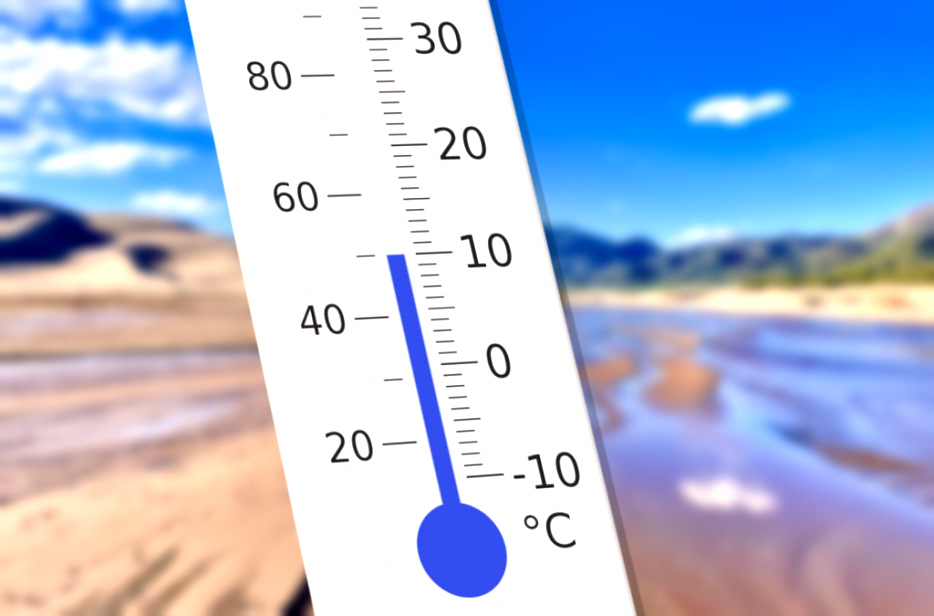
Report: 10 °C
